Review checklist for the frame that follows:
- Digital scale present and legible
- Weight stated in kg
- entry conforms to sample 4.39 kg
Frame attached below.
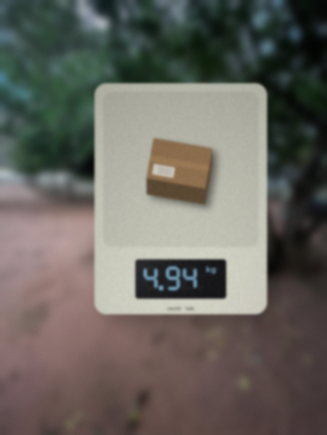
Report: 4.94 kg
